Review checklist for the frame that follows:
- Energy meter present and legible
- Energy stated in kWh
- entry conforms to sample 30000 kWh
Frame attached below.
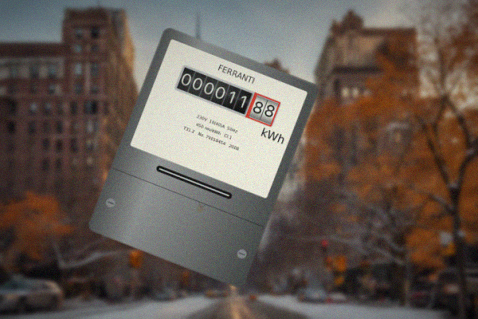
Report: 11.88 kWh
